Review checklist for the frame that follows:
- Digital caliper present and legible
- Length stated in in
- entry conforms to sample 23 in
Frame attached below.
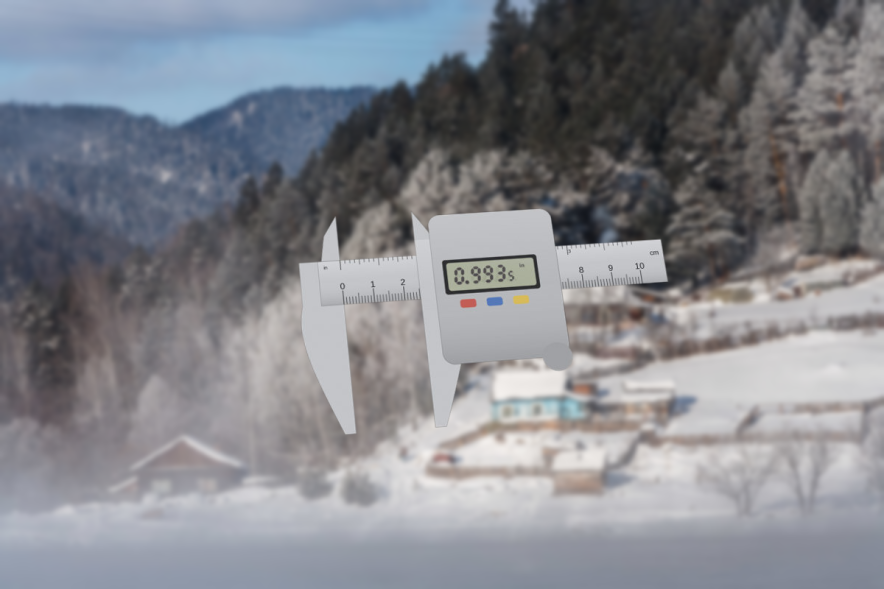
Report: 0.9935 in
